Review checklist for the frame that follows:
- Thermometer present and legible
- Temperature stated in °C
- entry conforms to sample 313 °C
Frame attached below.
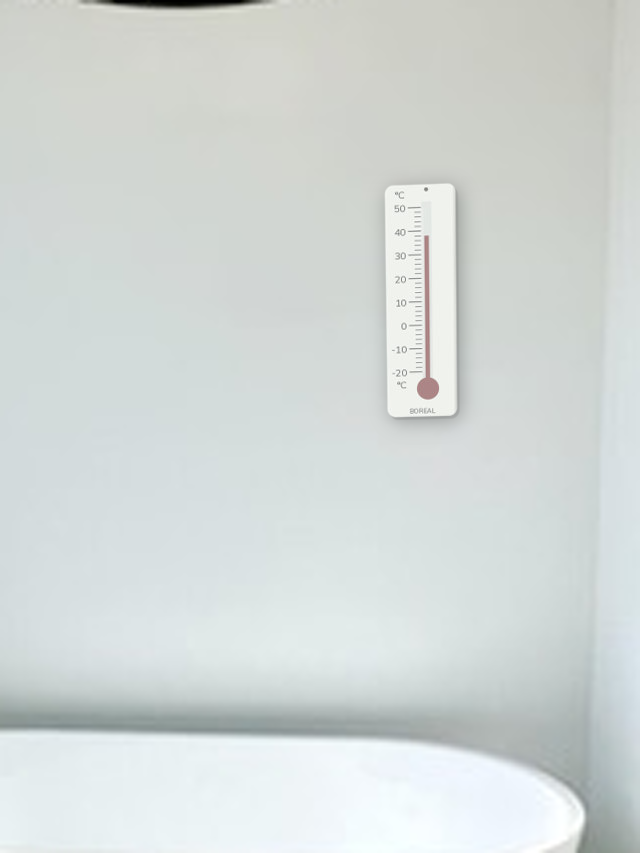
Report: 38 °C
